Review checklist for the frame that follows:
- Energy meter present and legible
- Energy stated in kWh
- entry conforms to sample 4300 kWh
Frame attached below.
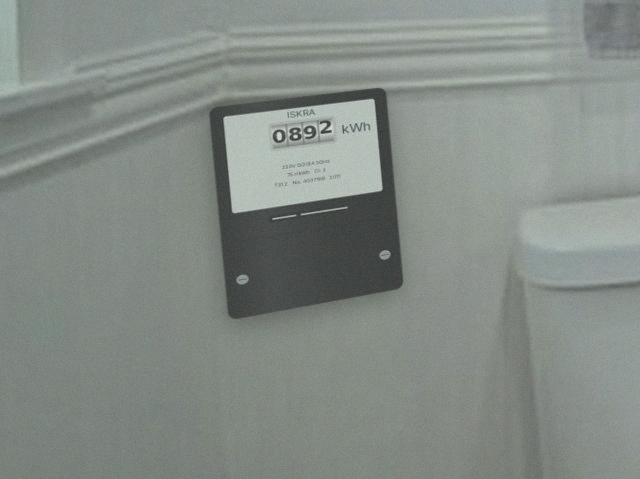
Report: 892 kWh
